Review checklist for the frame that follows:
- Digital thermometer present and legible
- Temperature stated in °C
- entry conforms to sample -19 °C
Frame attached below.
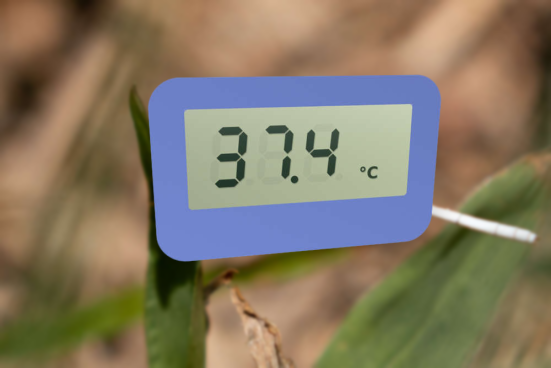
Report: 37.4 °C
